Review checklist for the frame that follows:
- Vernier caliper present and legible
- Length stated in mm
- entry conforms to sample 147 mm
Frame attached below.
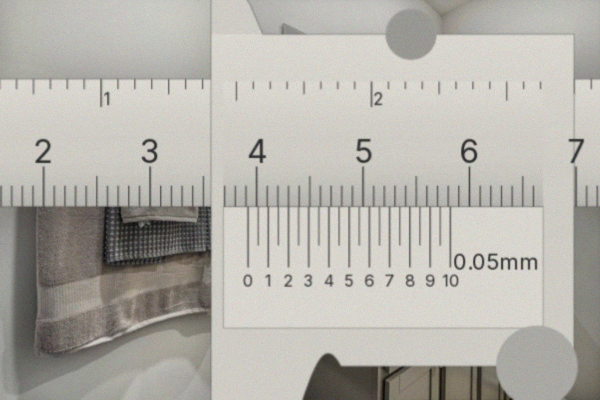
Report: 39.2 mm
